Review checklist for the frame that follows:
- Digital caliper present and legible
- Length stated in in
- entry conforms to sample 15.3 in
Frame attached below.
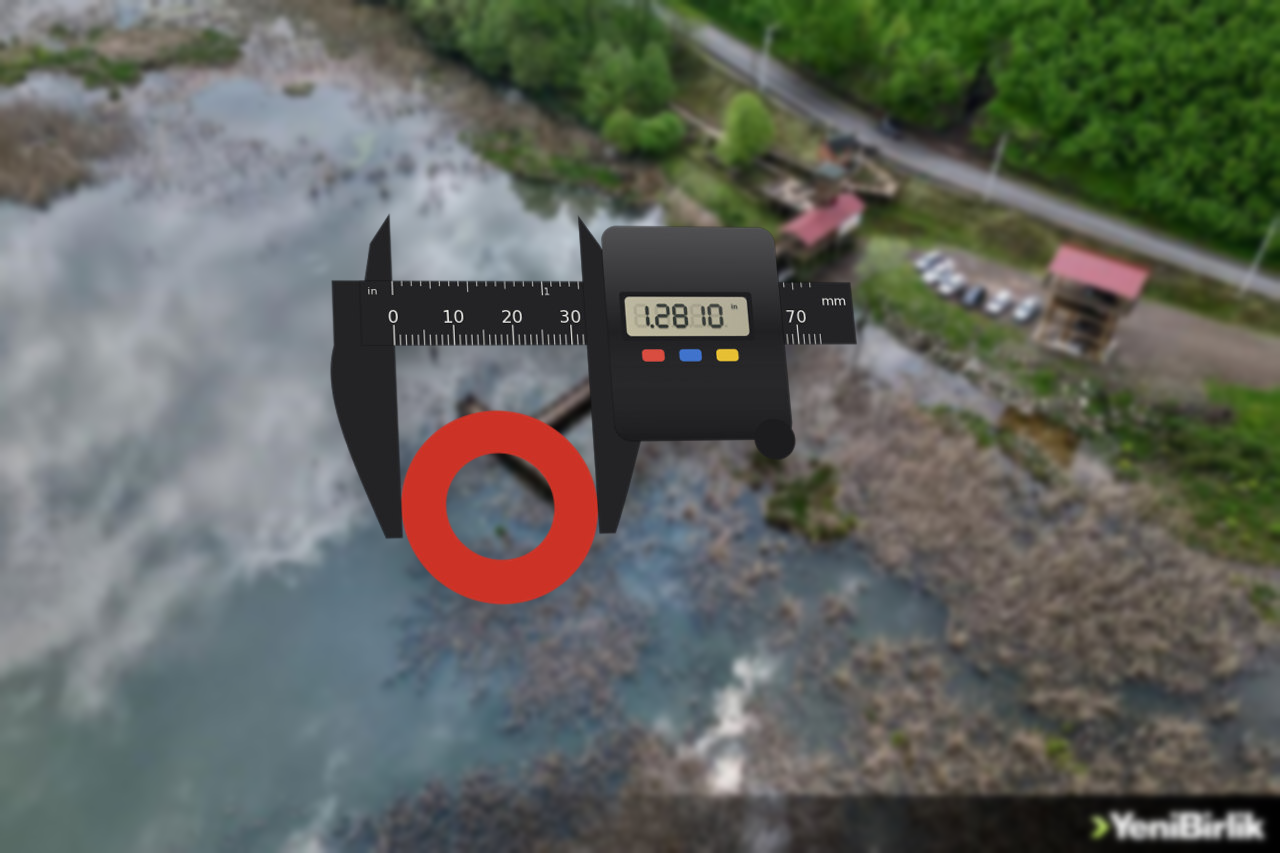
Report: 1.2810 in
